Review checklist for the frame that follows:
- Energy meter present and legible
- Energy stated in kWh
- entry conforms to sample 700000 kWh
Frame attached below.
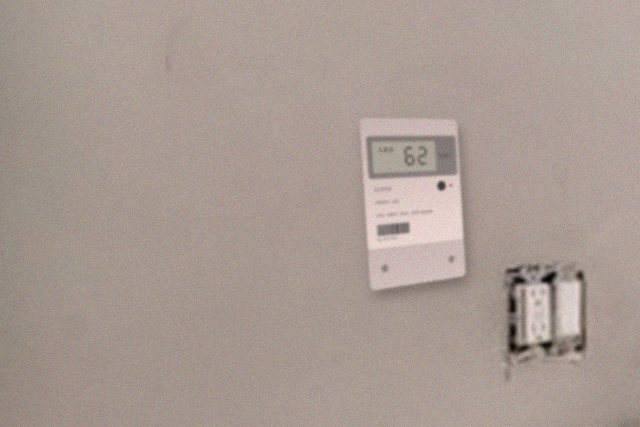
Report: 62 kWh
